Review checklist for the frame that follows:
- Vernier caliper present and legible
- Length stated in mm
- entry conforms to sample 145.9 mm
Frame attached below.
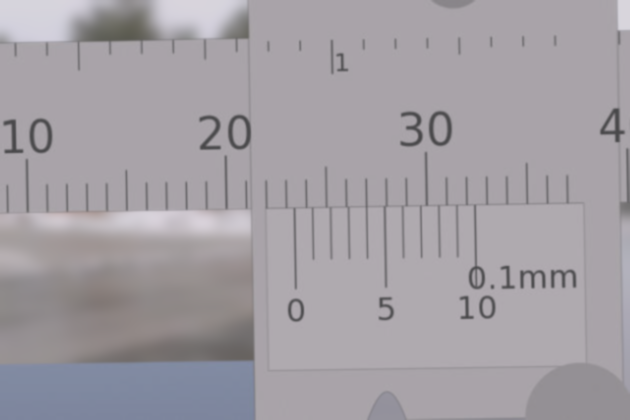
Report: 23.4 mm
